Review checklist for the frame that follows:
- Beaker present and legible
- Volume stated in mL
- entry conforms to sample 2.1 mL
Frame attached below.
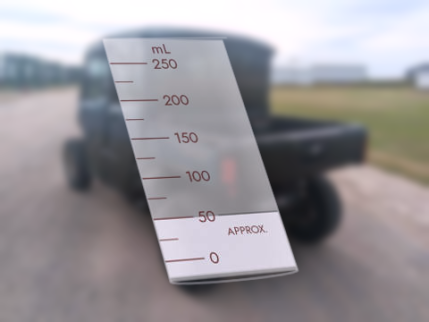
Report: 50 mL
